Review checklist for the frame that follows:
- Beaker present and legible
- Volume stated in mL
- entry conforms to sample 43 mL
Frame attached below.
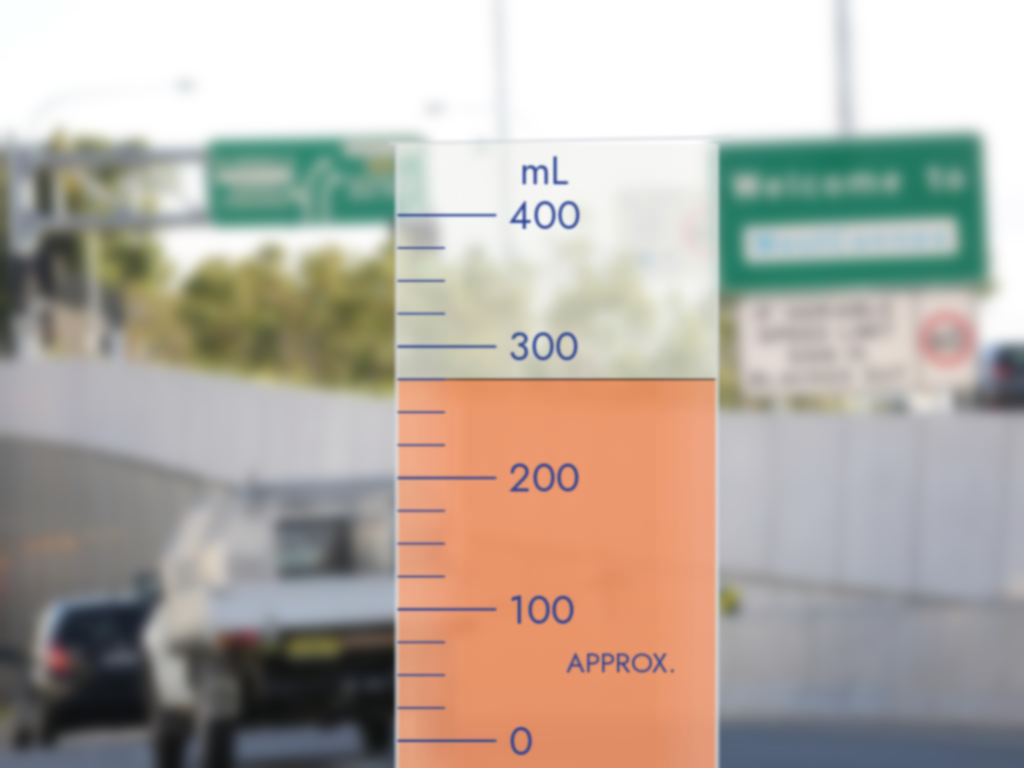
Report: 275 mL
